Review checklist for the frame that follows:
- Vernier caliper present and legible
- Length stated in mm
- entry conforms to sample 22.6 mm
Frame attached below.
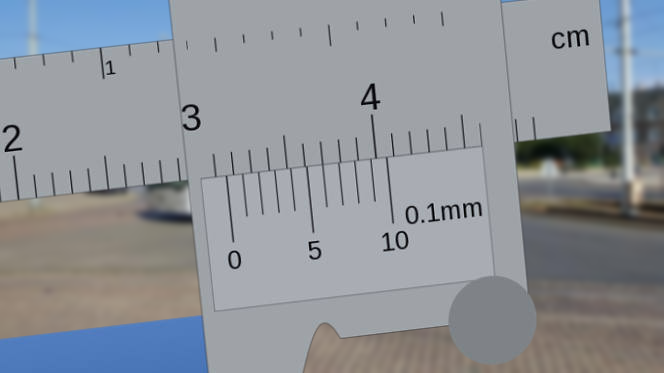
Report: 31.6 mm
